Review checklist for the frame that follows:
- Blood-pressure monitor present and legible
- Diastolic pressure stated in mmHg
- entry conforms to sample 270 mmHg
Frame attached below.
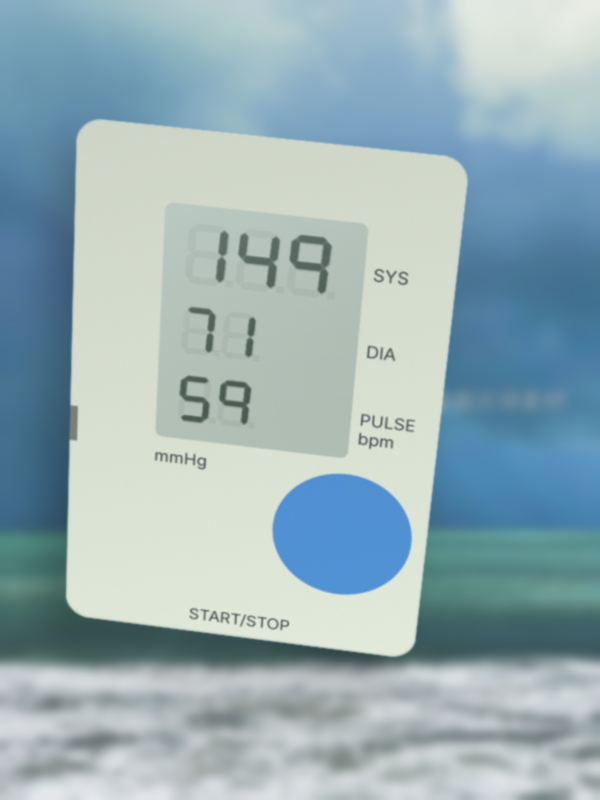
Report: 71 mmHg
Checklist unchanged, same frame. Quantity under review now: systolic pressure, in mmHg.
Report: 149 mmHg
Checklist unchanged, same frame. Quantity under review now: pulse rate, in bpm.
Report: 59 bpm
